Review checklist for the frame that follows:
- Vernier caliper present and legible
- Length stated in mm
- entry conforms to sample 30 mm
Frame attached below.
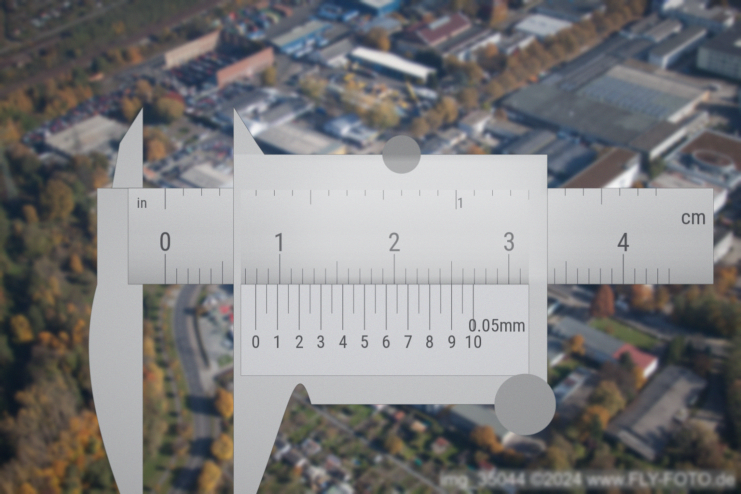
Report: 7.9 mm
